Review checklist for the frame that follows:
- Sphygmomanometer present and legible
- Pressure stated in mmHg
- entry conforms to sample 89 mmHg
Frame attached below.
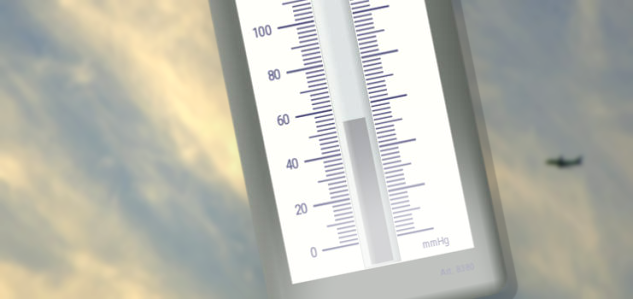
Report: 54 mmHg
